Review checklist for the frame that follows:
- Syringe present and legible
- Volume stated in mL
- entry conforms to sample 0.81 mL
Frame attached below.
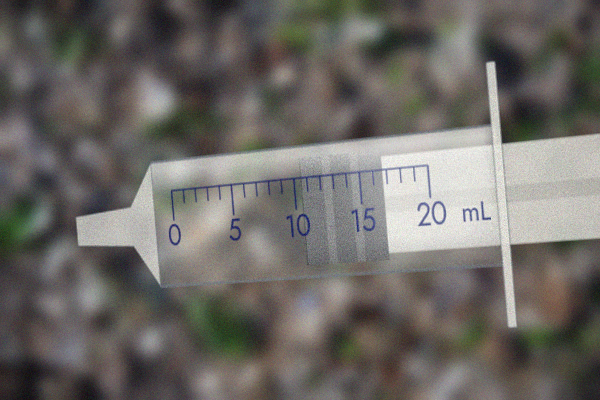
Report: 10.5 mL
